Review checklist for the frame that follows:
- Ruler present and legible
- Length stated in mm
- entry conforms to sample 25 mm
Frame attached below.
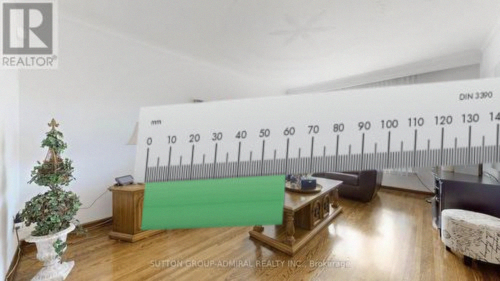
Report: 60 mm
